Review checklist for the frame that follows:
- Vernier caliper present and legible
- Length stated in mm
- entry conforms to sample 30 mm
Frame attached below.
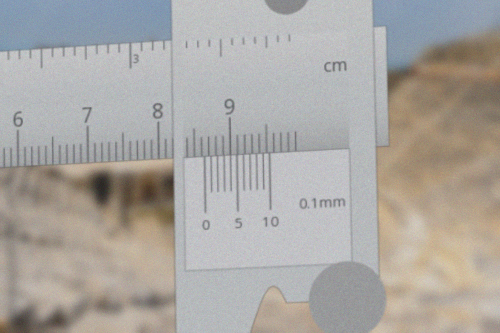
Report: 86.4 mm
